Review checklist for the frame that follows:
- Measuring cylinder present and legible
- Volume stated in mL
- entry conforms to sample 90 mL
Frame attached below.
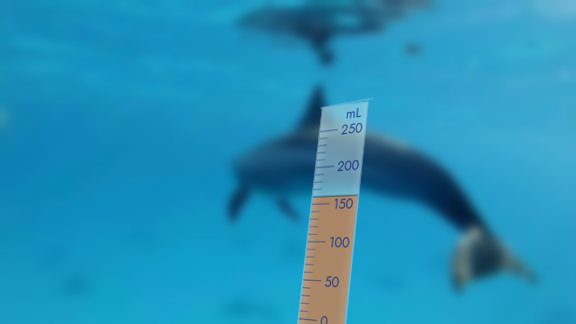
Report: 160 mL
